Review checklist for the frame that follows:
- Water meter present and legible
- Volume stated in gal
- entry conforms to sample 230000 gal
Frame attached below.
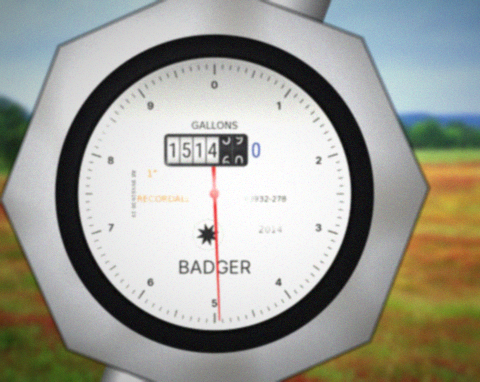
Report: 1514594.9 gal
